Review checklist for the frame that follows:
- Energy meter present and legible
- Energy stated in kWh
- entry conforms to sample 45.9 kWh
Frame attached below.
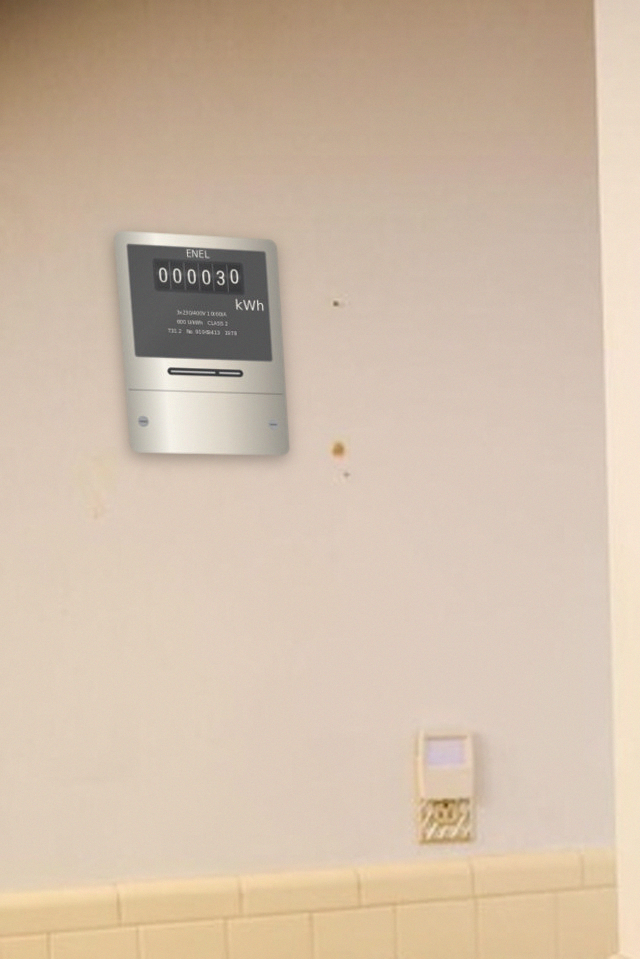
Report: 30 kWh
